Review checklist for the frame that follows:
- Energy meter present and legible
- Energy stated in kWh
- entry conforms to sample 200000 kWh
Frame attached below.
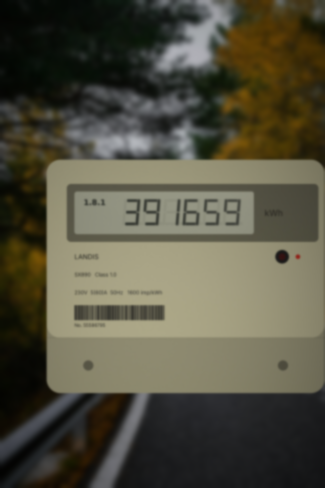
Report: 391659 kWh
